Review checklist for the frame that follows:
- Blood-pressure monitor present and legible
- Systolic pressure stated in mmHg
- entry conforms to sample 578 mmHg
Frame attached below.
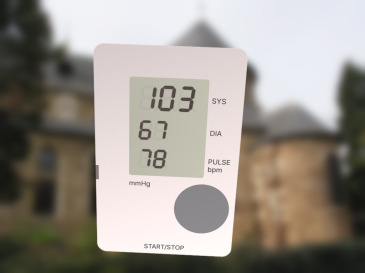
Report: 103 mmHg
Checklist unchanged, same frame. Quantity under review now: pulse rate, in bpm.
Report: 78 bpm
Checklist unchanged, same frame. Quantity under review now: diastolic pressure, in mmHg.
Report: 67 mmHg
